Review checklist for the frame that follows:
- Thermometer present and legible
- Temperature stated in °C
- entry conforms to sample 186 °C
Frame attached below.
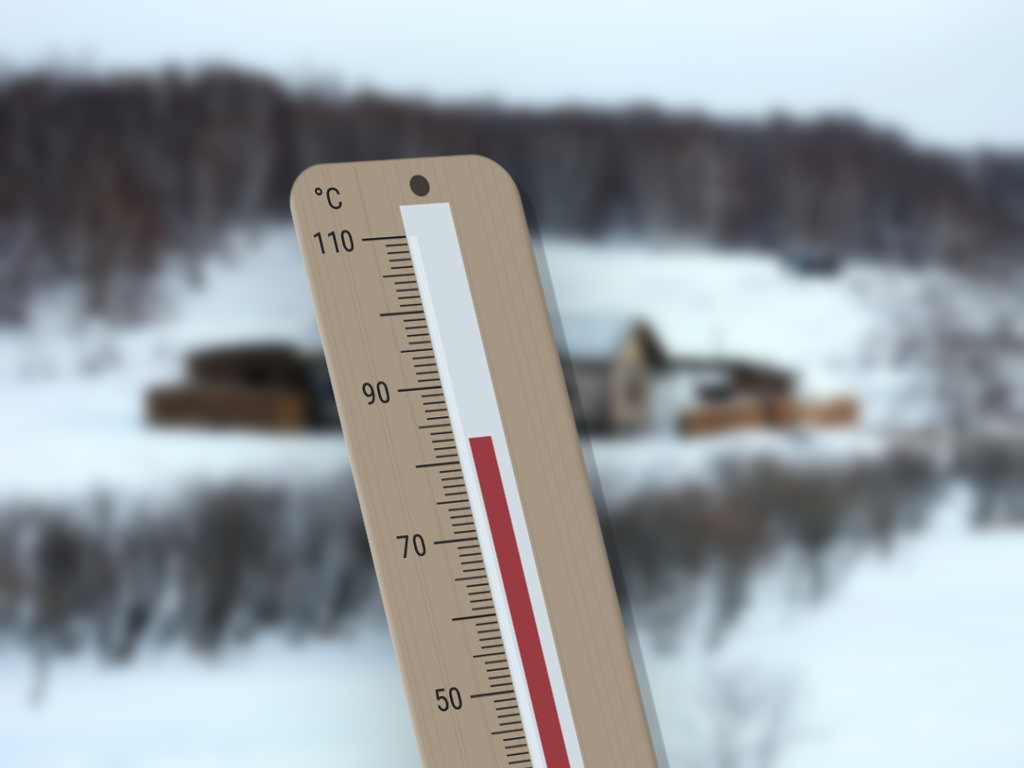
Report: 83 °C
